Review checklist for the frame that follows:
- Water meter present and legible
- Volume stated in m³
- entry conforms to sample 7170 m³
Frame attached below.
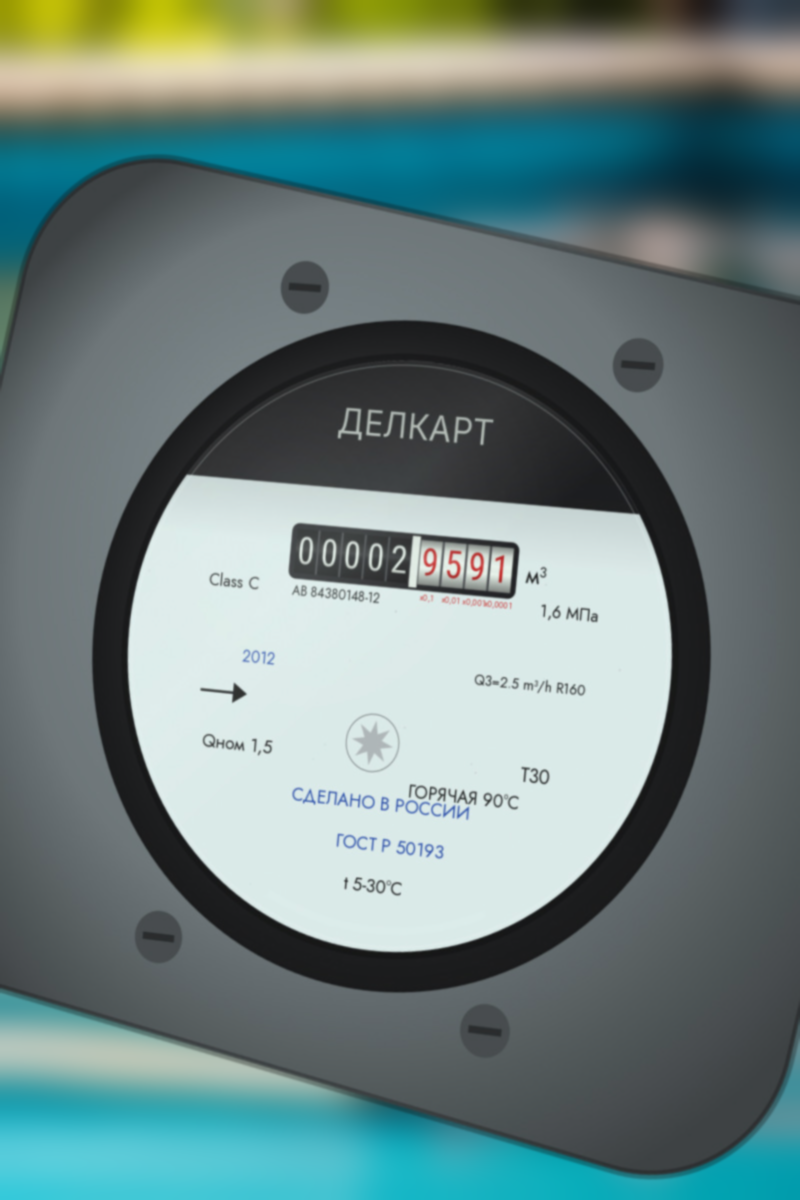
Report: 2.9591 m³
